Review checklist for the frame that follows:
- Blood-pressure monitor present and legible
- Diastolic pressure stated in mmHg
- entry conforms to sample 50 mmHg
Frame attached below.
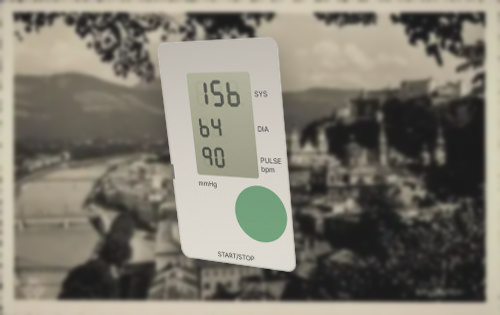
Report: 64 mmHg
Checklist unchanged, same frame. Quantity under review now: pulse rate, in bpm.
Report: 90 bpm
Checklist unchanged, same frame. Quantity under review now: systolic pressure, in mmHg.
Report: 156 mmHg
